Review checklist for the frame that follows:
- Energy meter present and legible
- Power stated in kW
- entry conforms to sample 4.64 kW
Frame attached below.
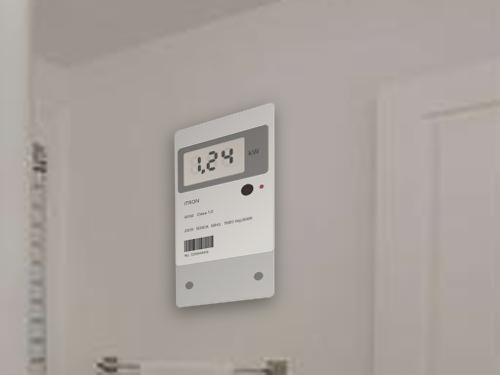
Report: 1.24 kW
